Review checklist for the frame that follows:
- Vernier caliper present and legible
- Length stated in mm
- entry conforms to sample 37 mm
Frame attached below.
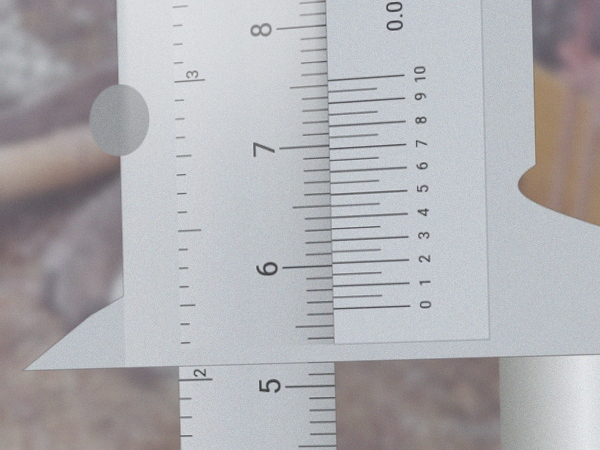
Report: 56.4 mm
